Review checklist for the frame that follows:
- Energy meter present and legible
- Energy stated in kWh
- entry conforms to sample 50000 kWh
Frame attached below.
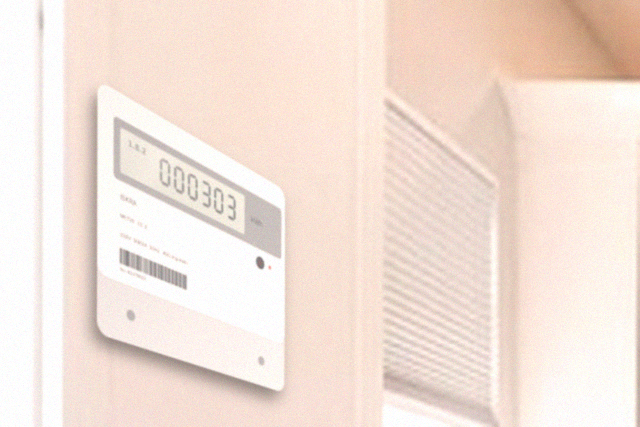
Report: 303 kWh
